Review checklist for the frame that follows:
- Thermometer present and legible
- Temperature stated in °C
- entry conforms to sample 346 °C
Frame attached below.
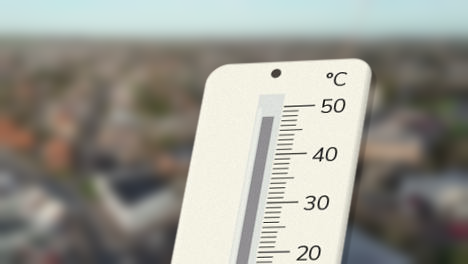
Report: 48 °C
